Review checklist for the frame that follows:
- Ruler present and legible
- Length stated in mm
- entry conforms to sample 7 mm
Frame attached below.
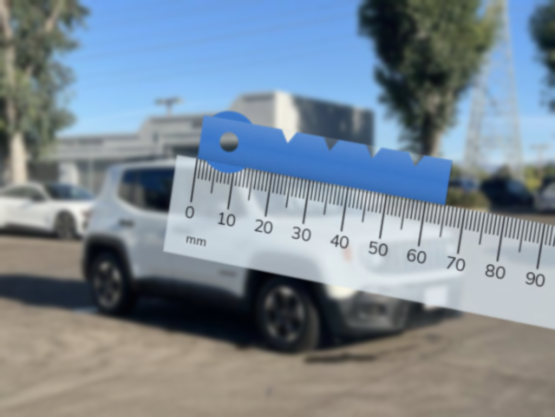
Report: 65 mm
